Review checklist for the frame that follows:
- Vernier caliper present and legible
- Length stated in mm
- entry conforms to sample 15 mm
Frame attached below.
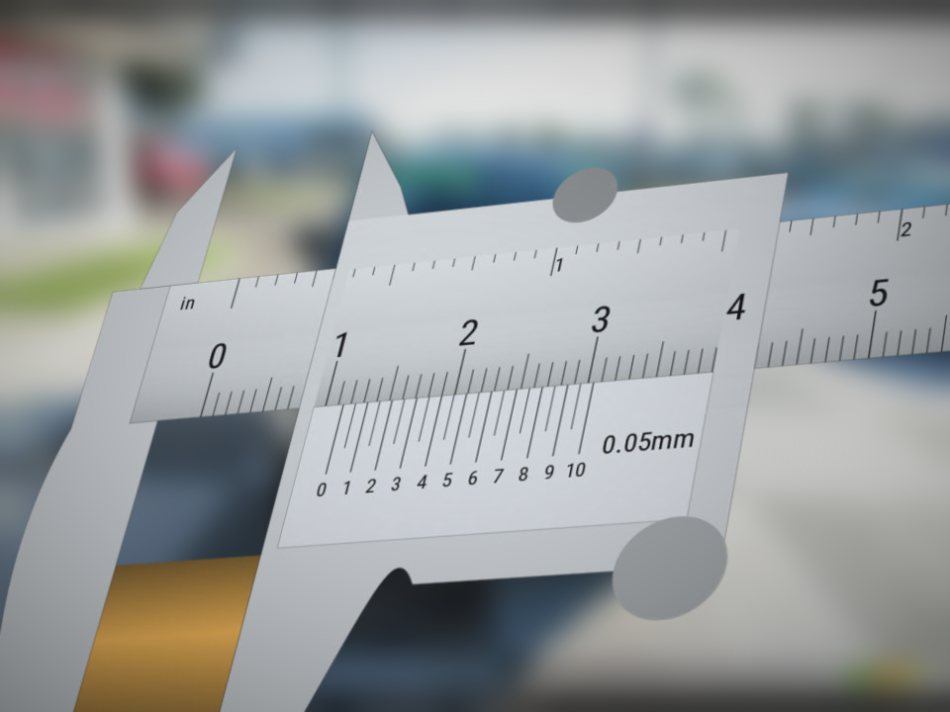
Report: 11.4 mm
